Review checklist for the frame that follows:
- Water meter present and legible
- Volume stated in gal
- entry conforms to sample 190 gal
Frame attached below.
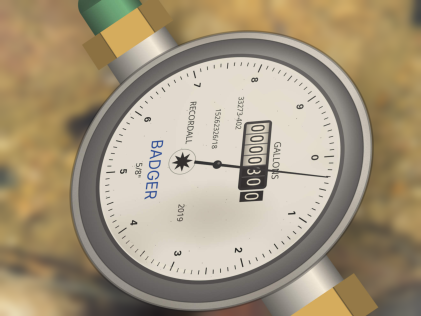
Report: 800.3 gal
